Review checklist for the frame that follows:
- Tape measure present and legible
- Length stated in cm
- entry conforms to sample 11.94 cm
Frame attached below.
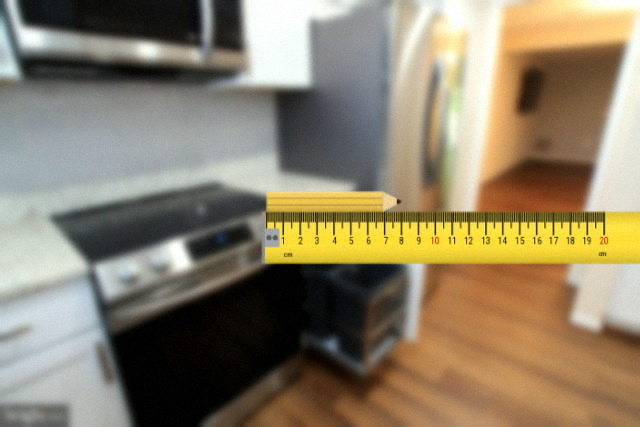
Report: 8 cm
